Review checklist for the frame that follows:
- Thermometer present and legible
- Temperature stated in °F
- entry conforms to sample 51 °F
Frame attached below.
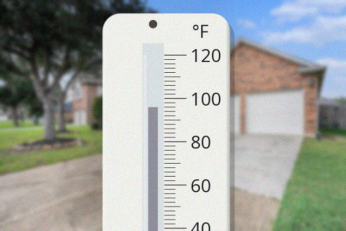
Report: 96 °F
